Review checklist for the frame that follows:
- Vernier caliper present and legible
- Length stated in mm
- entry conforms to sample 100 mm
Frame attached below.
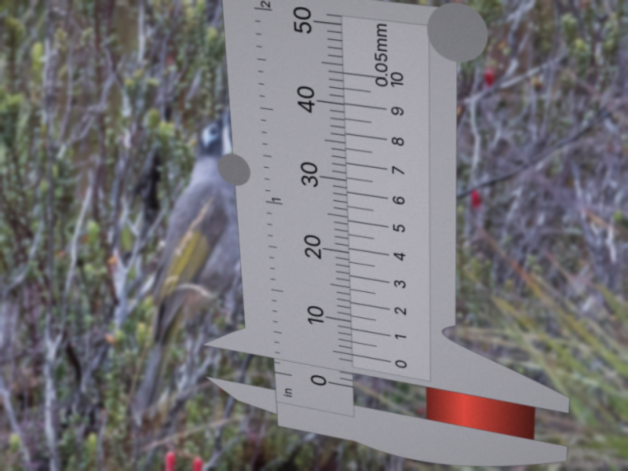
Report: 5.0 mm
